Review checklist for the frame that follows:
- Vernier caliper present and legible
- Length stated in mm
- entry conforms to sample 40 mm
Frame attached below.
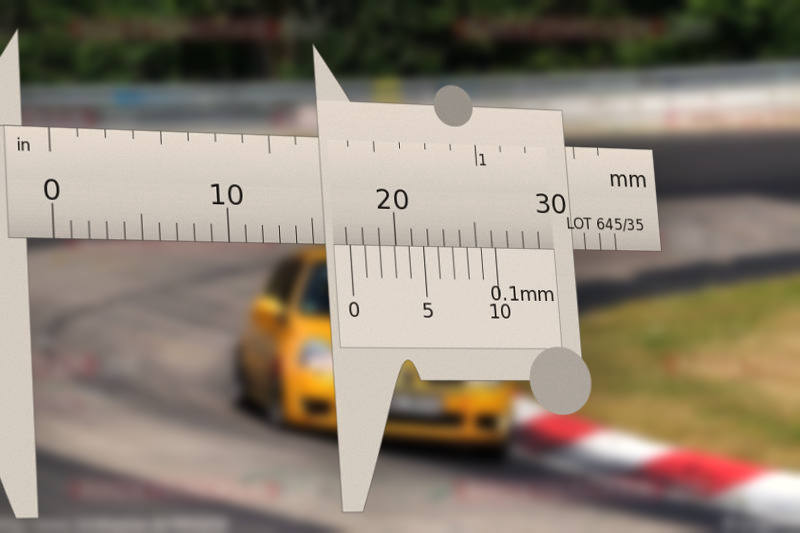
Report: 17.2 mm
